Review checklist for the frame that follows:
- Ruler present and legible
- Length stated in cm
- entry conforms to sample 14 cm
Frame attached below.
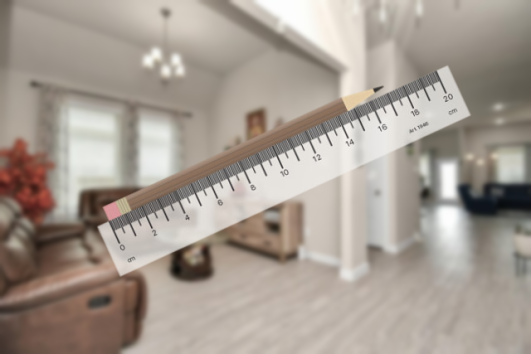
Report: 17 cm
